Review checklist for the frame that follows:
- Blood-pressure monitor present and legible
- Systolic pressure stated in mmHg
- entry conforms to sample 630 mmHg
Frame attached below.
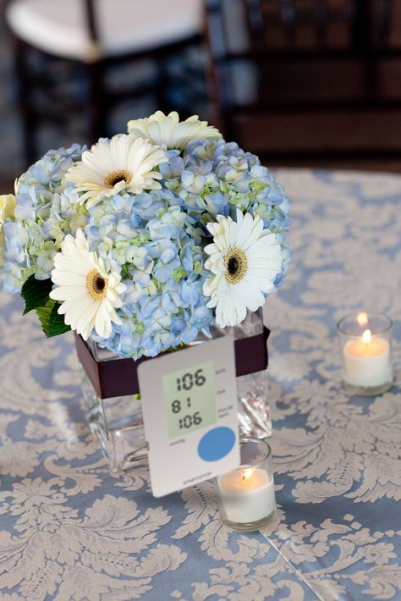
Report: 106 mmHg
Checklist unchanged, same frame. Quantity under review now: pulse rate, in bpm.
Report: 106 bpm
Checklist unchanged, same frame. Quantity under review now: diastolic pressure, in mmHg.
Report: 81 mmHg
